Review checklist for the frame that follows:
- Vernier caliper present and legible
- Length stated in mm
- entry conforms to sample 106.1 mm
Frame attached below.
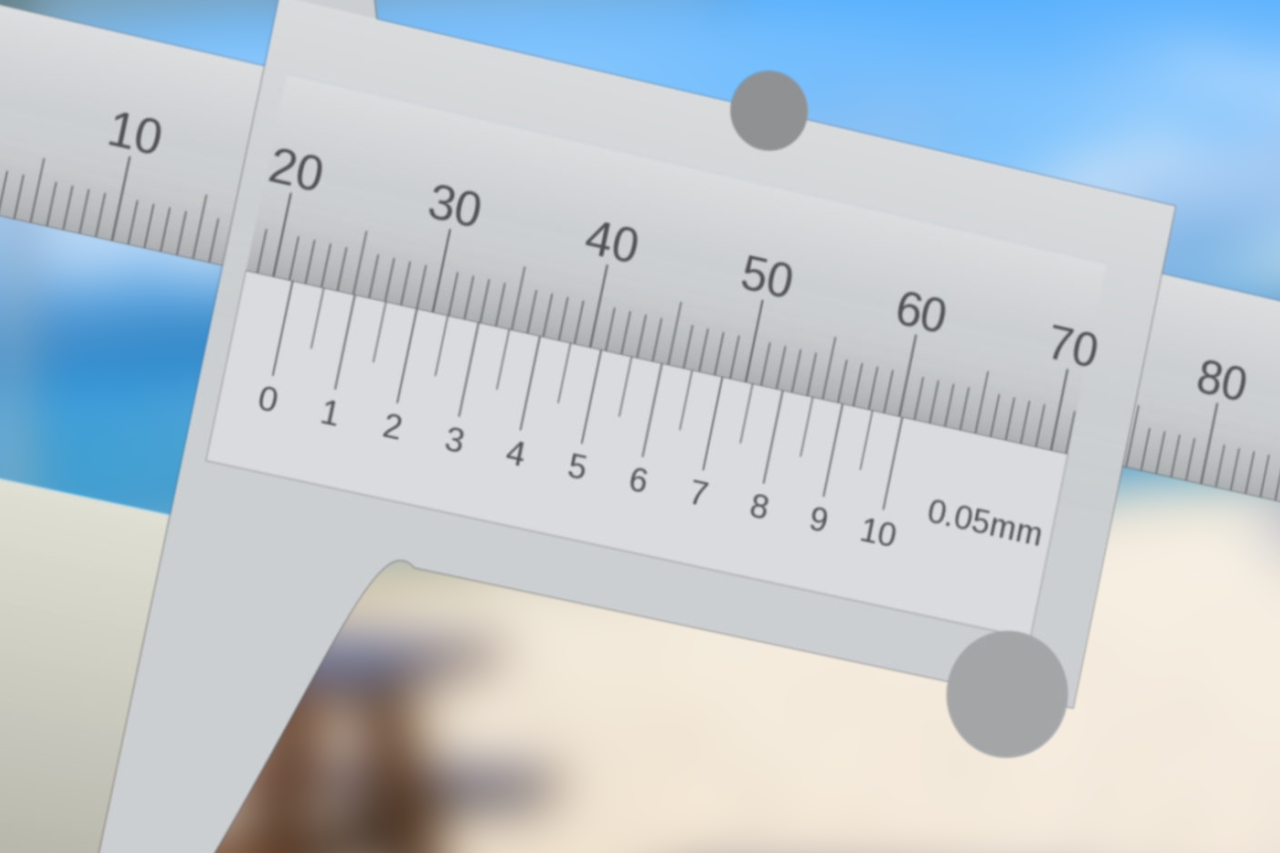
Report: 21.2 mm
